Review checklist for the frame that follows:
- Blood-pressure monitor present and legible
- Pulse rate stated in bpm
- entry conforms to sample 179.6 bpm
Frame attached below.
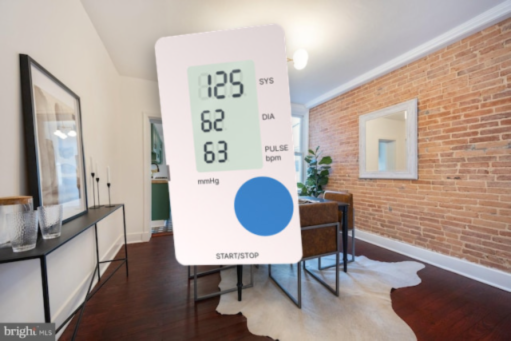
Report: 63 bpm
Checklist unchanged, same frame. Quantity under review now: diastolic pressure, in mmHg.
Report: 62 mmHg
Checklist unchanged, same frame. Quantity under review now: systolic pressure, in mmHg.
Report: 125 mmHg
